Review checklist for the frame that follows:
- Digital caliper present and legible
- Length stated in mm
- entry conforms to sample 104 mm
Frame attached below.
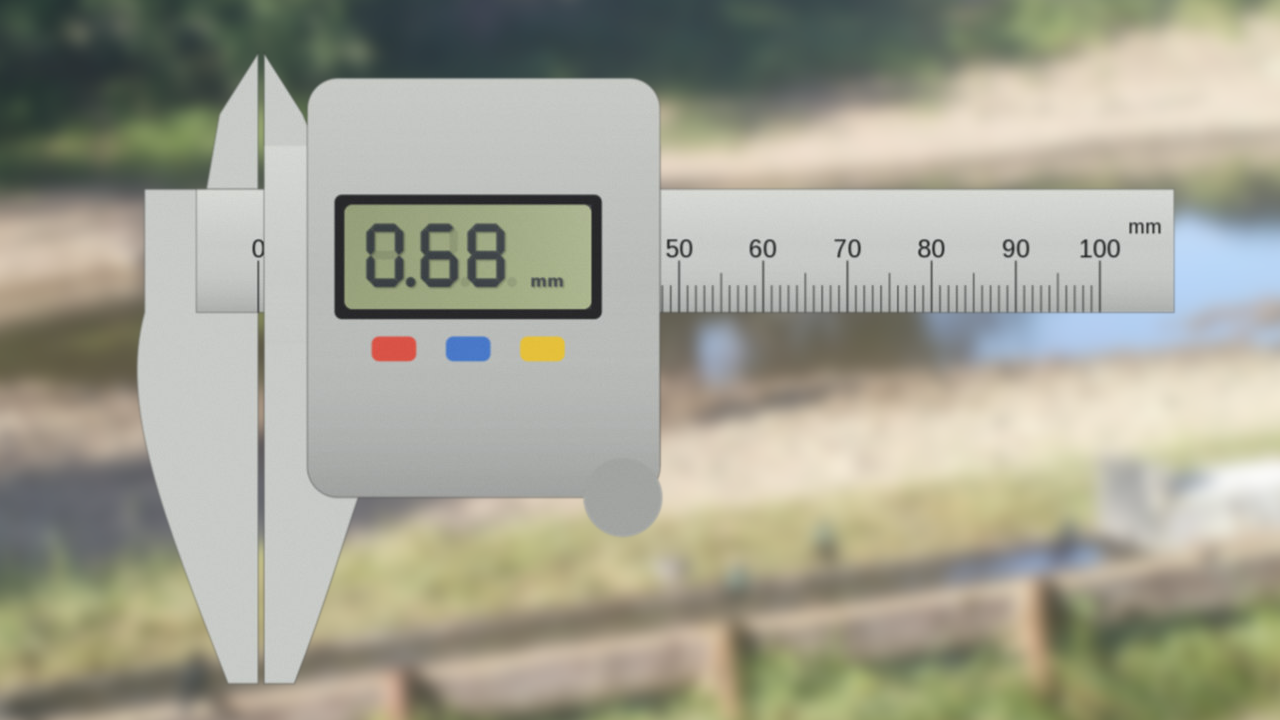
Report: 0.68 mm
